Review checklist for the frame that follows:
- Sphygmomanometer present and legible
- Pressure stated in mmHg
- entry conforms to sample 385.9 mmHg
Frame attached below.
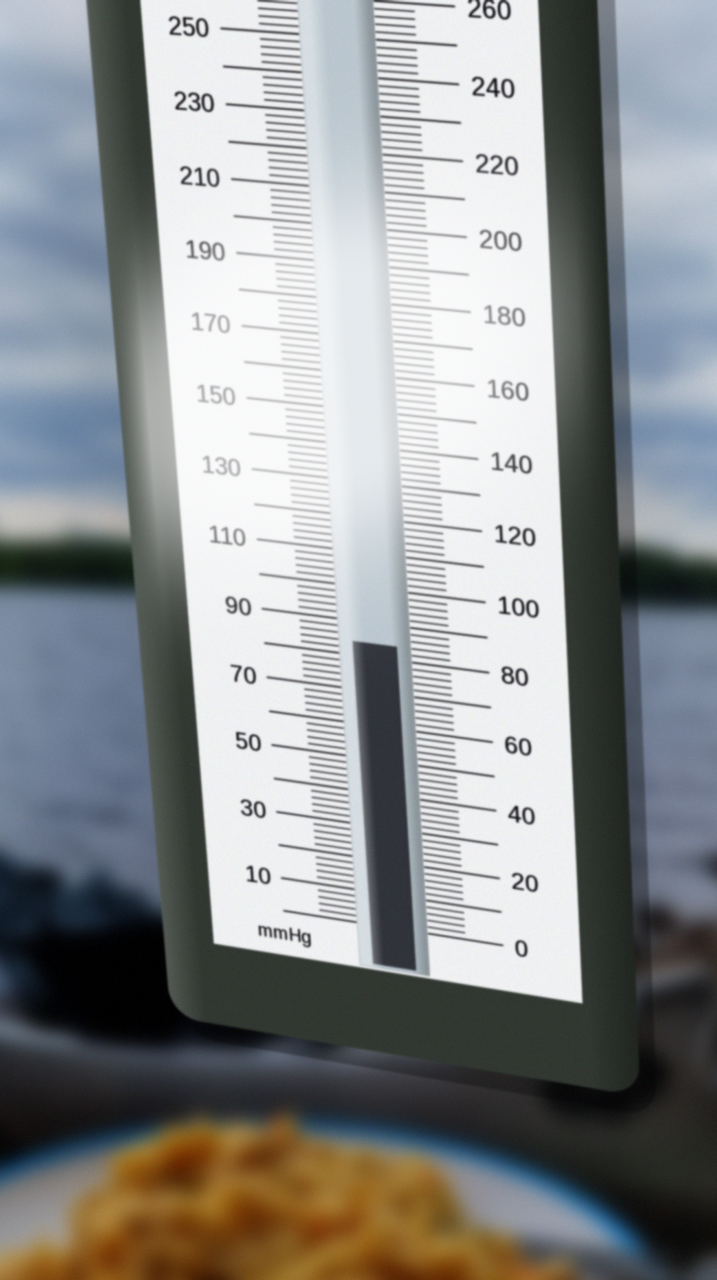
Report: 84 mmHg
